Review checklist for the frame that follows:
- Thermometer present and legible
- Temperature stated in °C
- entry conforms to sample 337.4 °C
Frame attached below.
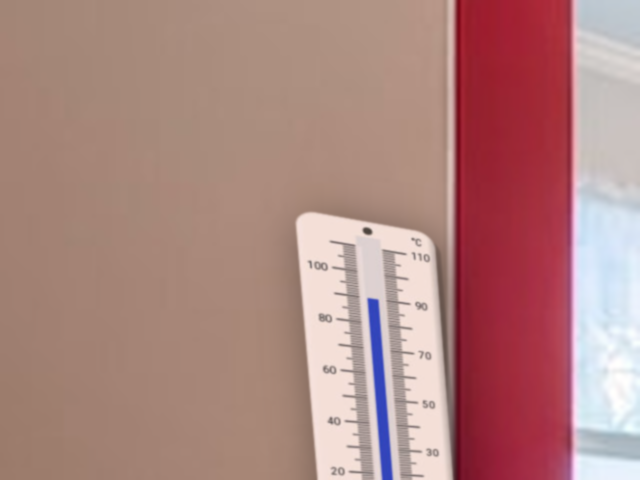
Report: 90 °C
